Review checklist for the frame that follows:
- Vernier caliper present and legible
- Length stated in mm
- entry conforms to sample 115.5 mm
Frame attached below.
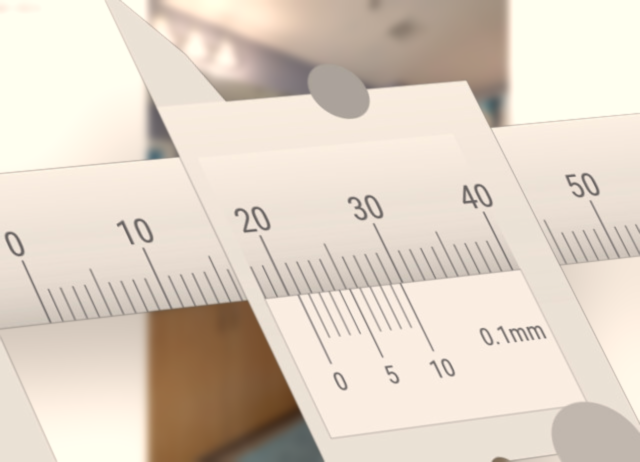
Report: 20.8 mm
